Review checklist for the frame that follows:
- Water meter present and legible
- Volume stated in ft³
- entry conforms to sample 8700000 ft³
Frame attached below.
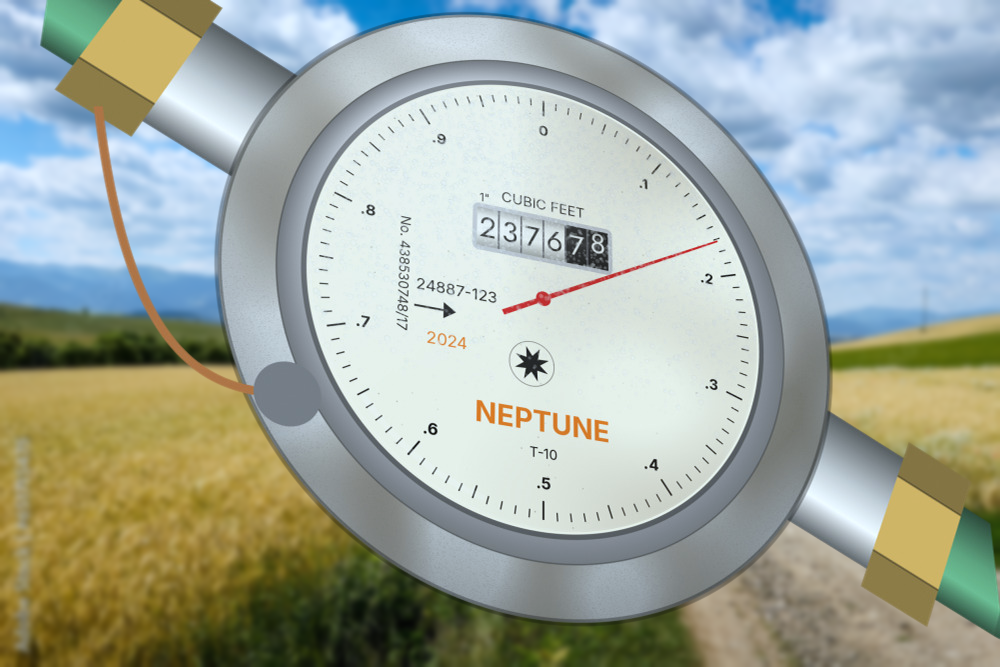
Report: 237678.17 ft³
